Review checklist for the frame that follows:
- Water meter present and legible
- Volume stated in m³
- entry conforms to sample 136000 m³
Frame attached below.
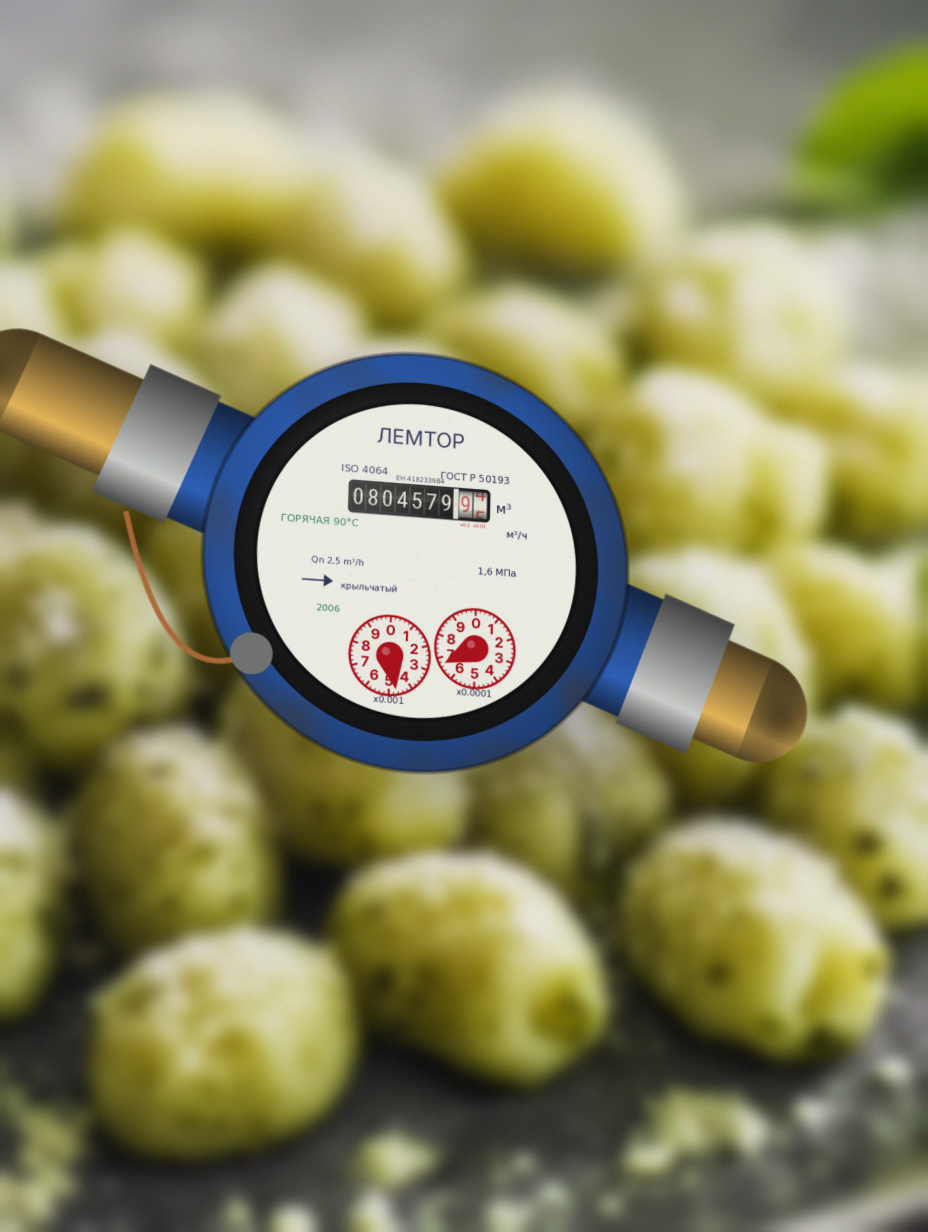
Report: 804579.9446 m³
